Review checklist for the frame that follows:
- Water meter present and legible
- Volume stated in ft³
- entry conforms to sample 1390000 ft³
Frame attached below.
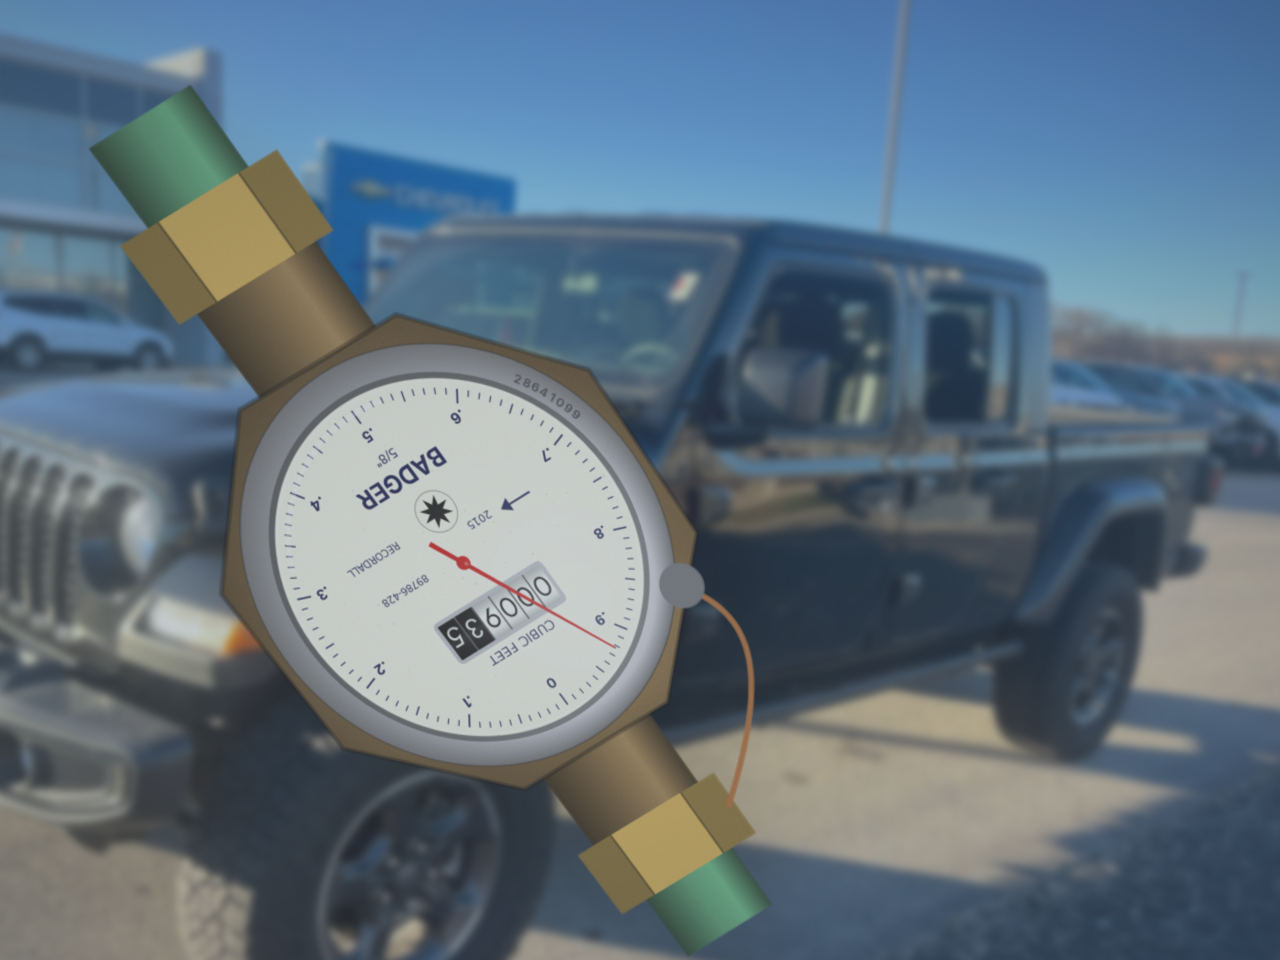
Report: 934.92 ft³
